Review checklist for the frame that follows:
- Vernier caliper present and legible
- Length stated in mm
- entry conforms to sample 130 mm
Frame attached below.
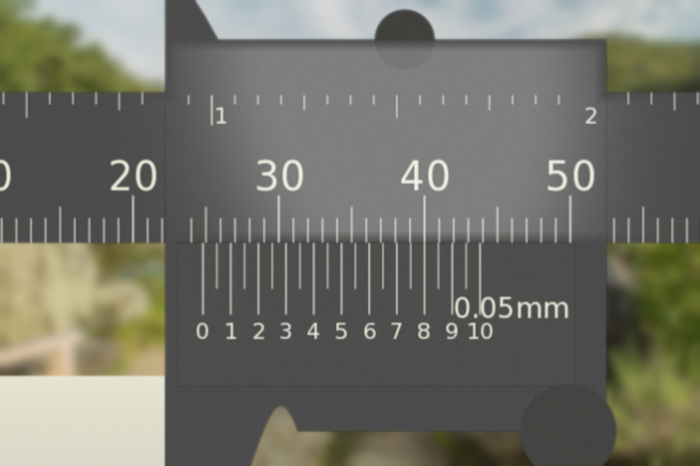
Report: 24.8 mm
